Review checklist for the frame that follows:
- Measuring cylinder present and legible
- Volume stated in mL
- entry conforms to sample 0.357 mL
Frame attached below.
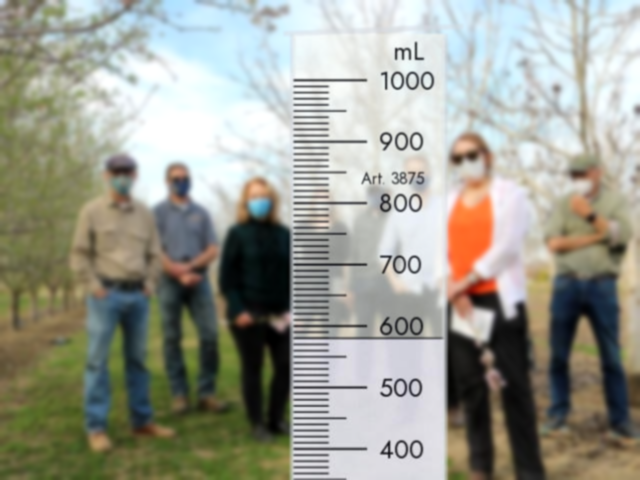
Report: 580 mL
